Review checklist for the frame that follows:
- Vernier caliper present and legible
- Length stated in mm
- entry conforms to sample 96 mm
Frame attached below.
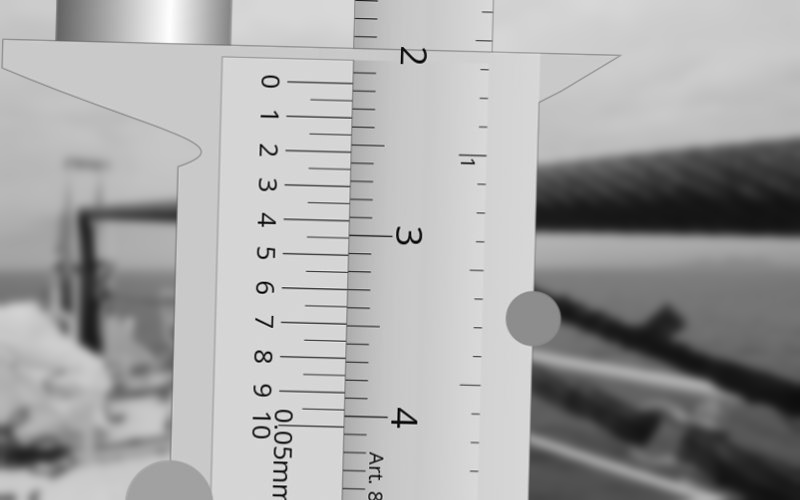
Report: 21.6 mm
